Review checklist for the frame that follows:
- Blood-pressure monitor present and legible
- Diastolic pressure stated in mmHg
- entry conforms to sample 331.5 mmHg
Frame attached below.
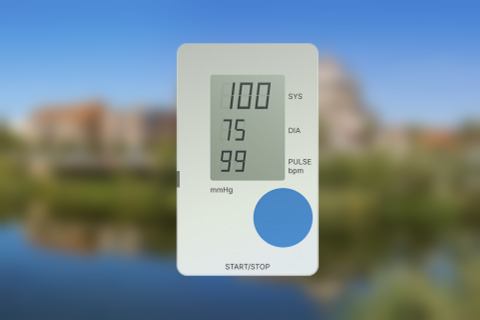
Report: 75 mmHg
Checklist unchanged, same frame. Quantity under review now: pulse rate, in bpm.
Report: 99 bpm
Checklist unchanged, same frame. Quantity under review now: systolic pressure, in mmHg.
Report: 100 mmHg
